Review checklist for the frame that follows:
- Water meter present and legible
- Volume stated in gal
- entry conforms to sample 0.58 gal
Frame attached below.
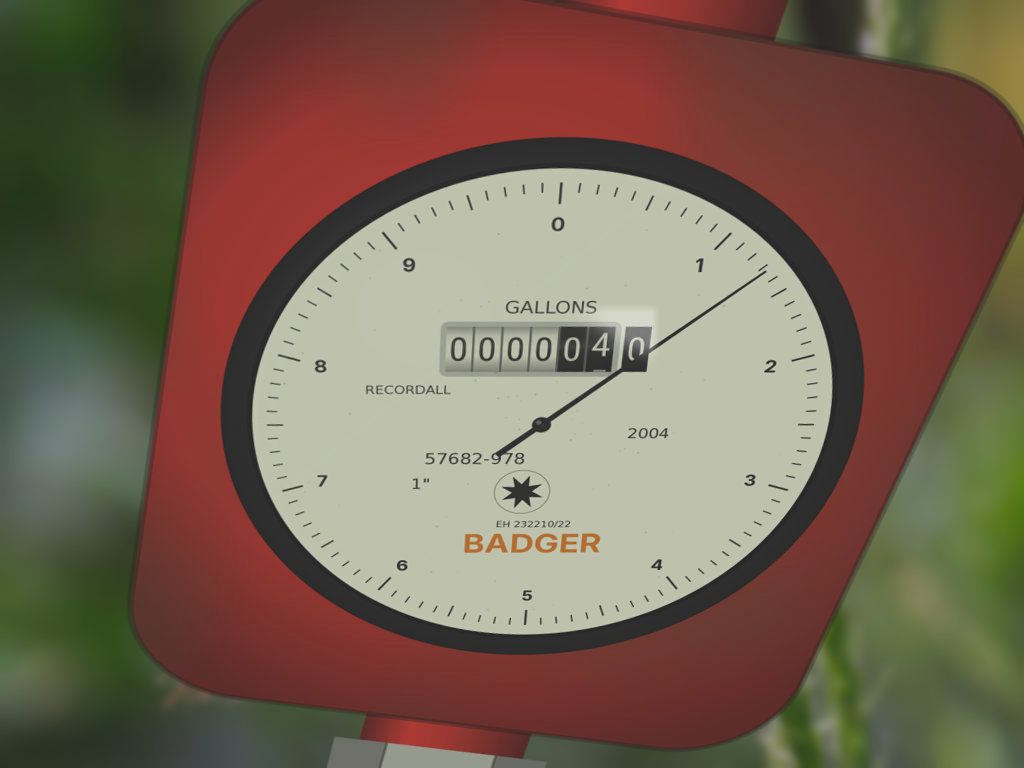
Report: 41.3 gal
